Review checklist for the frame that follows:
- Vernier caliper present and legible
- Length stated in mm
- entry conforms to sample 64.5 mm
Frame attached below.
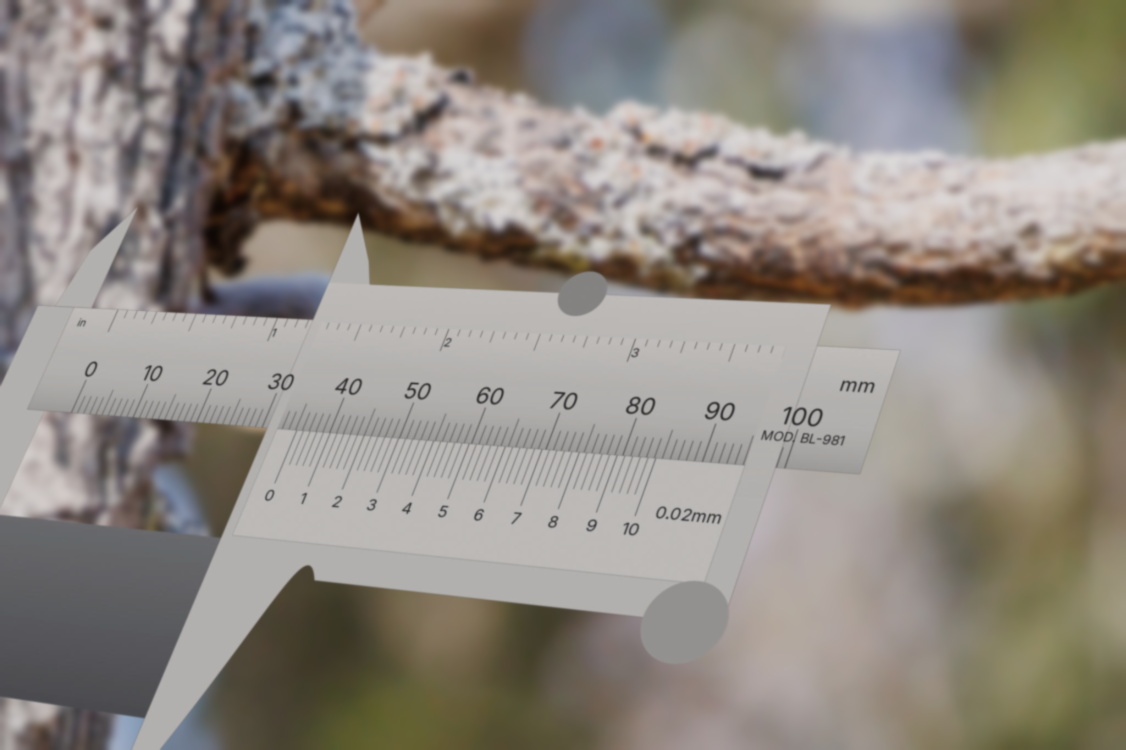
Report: 35.2 mm
